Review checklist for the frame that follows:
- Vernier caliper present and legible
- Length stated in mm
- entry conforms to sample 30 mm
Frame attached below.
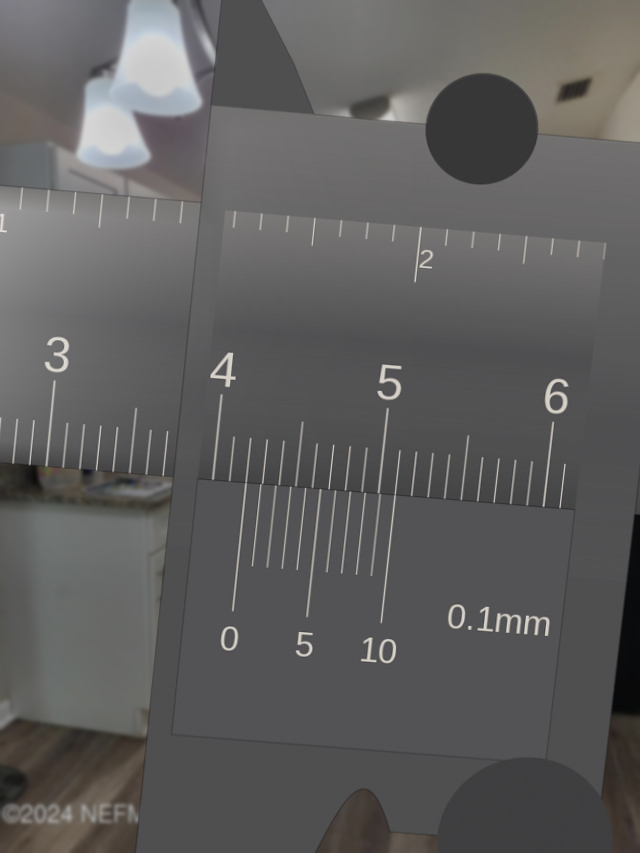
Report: 42.0 mm
